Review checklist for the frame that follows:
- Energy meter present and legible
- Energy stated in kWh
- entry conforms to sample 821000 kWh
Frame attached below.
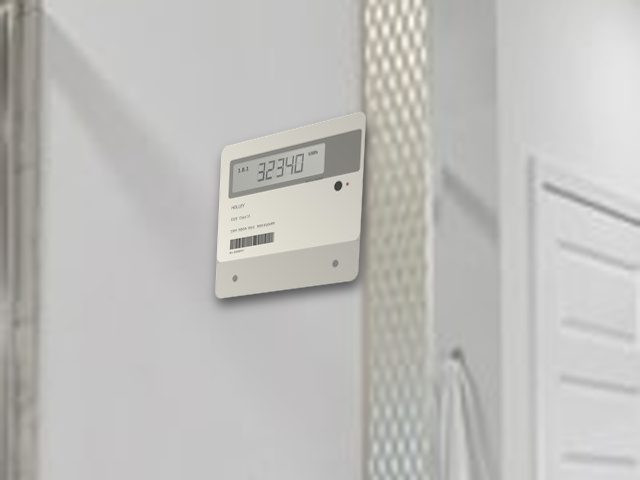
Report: 32340 kWh
